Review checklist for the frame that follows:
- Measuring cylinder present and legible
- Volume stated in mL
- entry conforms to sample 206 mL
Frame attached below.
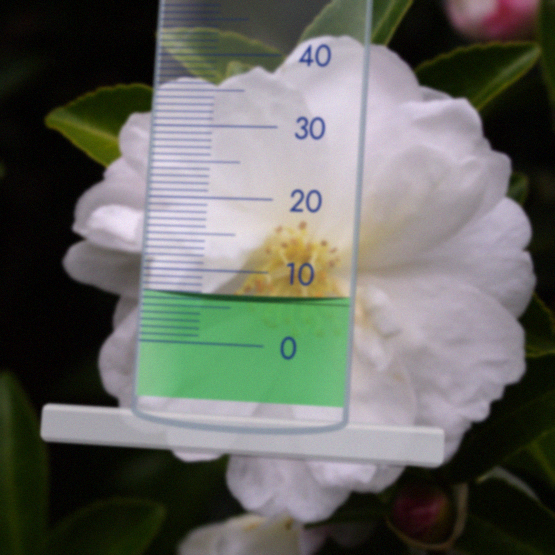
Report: 6 mL
